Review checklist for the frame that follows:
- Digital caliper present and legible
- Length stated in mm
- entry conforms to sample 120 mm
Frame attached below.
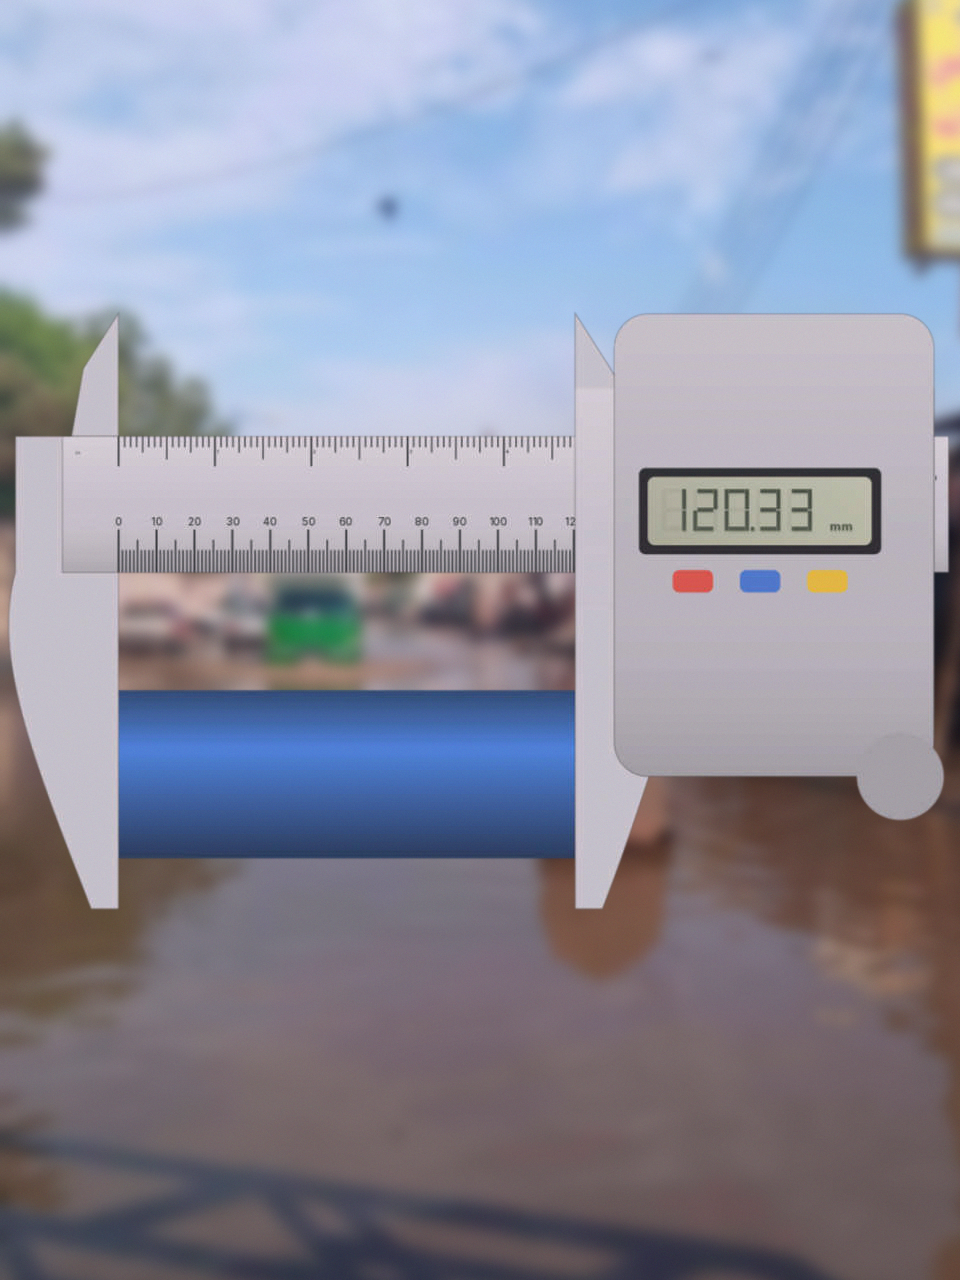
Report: 120.33 mm
